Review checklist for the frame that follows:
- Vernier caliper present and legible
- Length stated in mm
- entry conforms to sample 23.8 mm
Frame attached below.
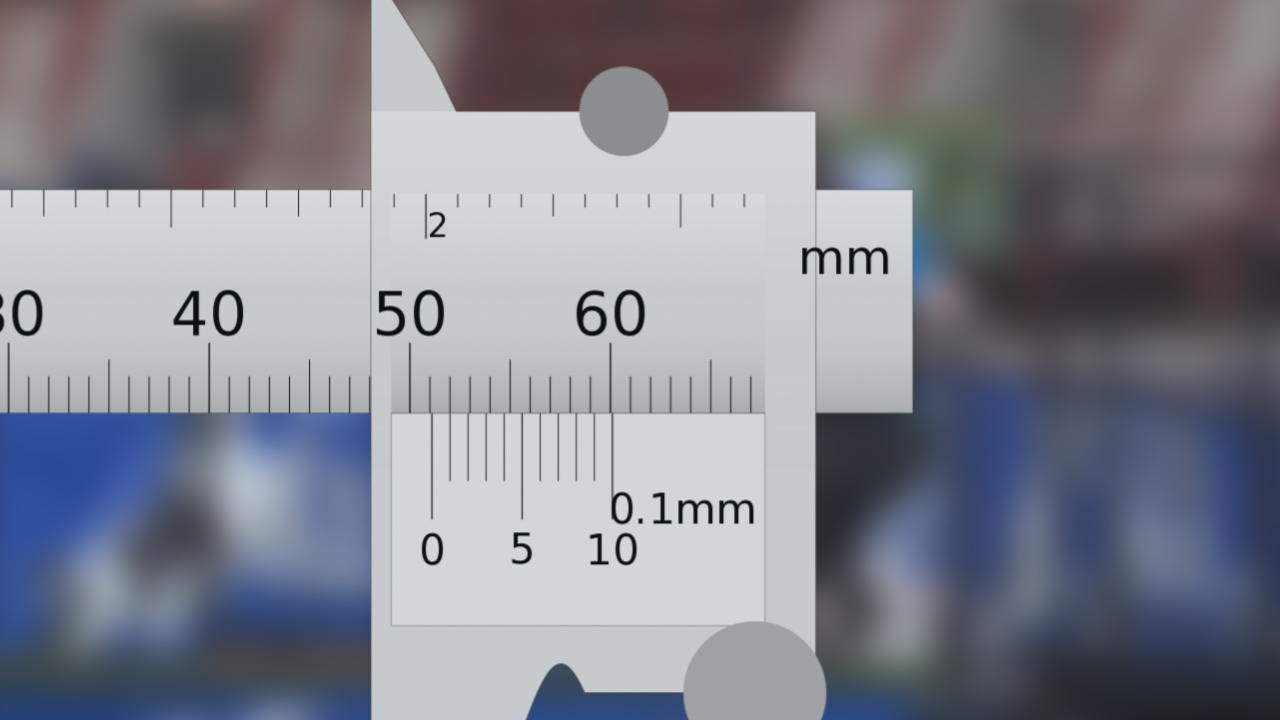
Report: 51.1 mm
